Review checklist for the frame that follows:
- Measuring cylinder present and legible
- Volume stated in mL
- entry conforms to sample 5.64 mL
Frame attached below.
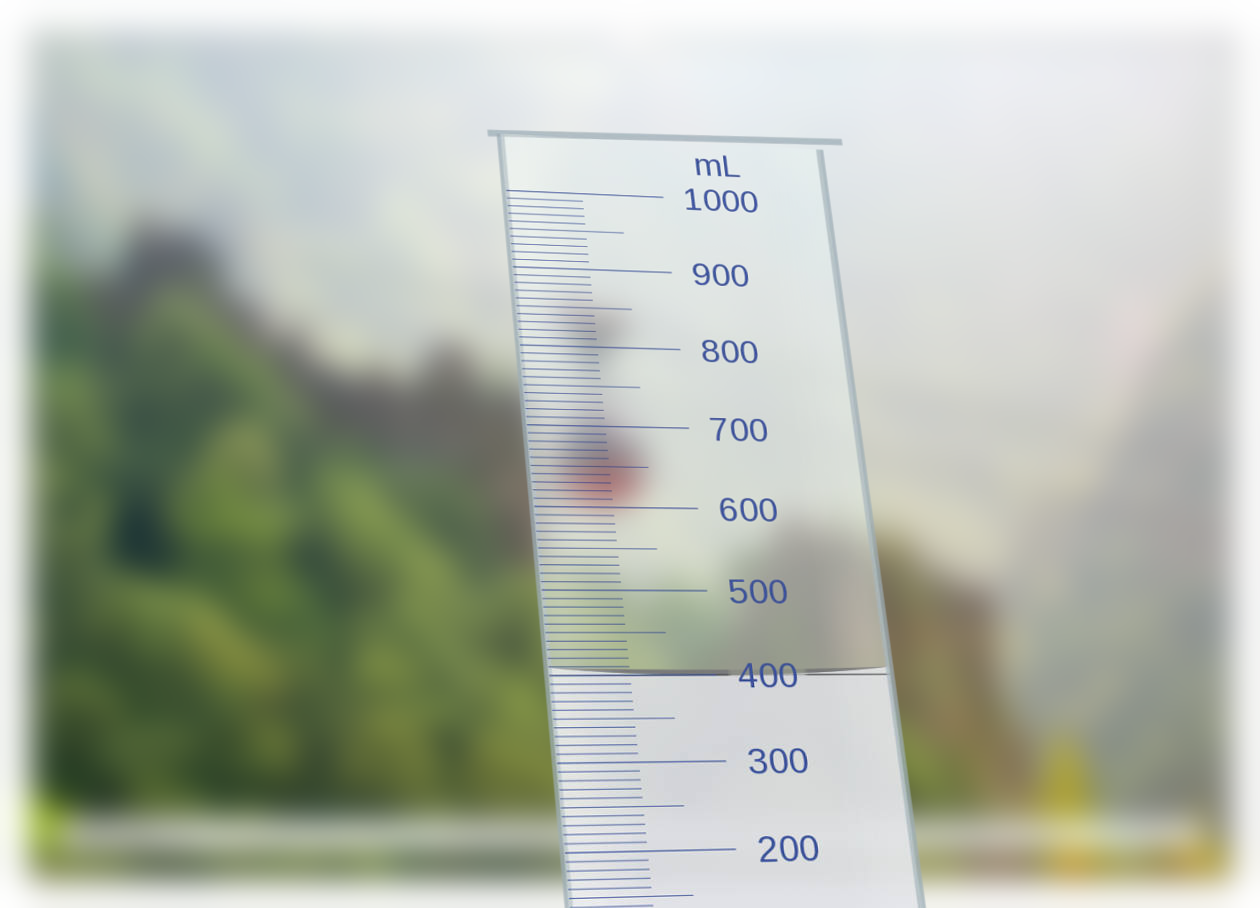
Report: 400 mL
